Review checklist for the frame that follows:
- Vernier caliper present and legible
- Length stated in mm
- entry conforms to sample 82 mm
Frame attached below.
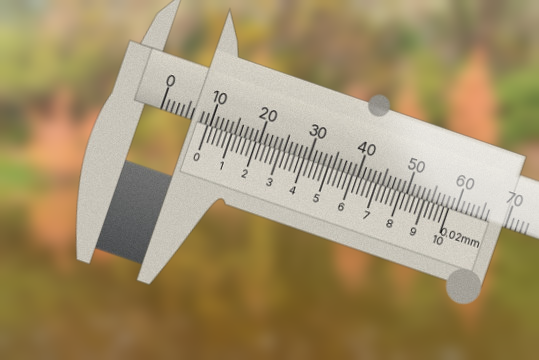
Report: 9.5 mm
